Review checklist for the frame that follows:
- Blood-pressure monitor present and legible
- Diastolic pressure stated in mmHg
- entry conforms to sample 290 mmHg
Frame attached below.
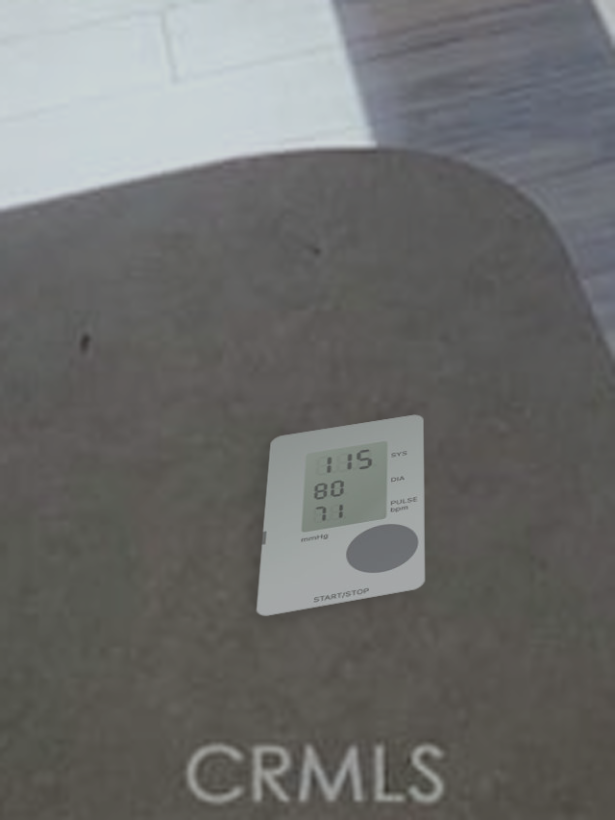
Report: 80 mmHg
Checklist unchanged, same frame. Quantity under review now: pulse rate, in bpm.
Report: 71 bpm
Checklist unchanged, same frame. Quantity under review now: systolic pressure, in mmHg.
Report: 115 mmHg
